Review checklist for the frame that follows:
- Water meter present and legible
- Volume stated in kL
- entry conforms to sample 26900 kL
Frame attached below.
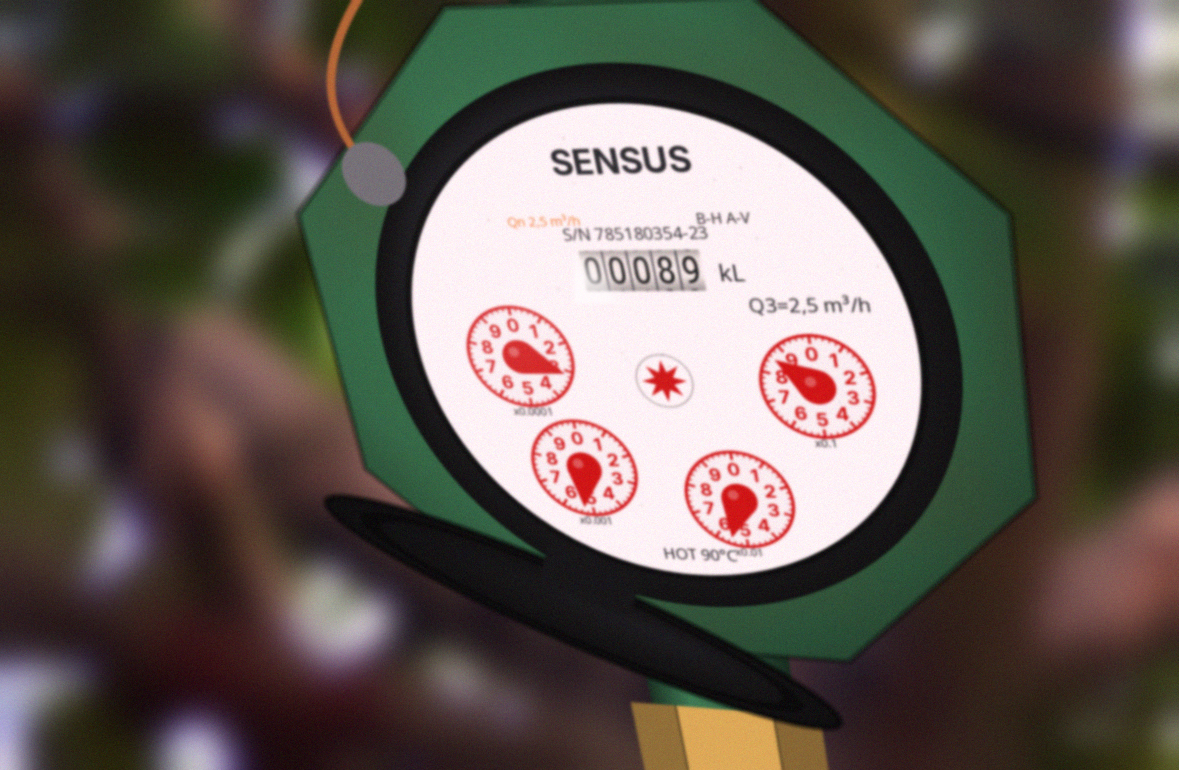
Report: 89.8553 kL
